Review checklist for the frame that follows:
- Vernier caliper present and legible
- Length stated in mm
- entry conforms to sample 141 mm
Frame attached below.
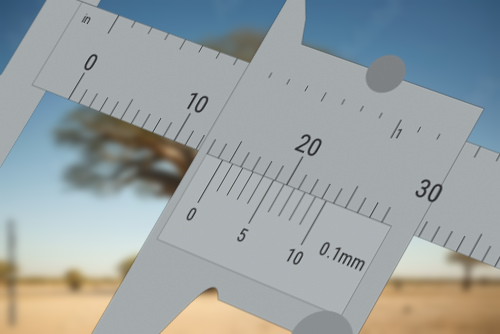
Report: 14.4 mm
